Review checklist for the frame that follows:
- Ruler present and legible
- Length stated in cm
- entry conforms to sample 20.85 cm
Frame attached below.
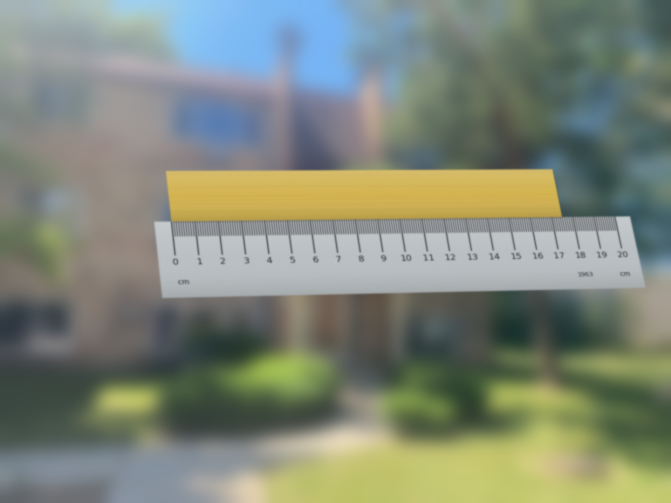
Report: 17.5 cm
